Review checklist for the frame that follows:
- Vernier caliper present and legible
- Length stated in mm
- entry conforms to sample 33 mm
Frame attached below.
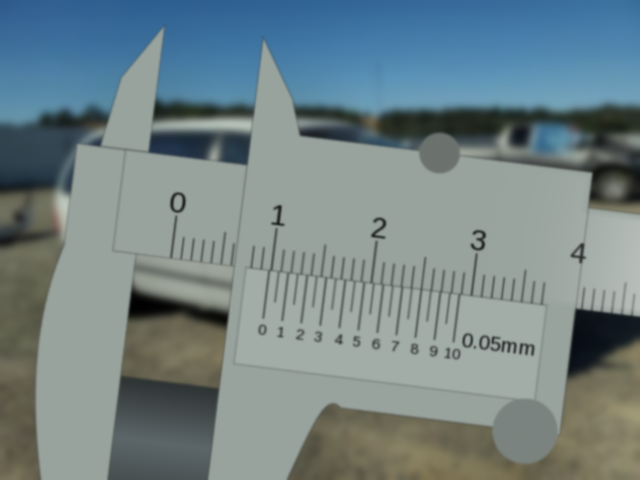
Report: 9.8 mm
